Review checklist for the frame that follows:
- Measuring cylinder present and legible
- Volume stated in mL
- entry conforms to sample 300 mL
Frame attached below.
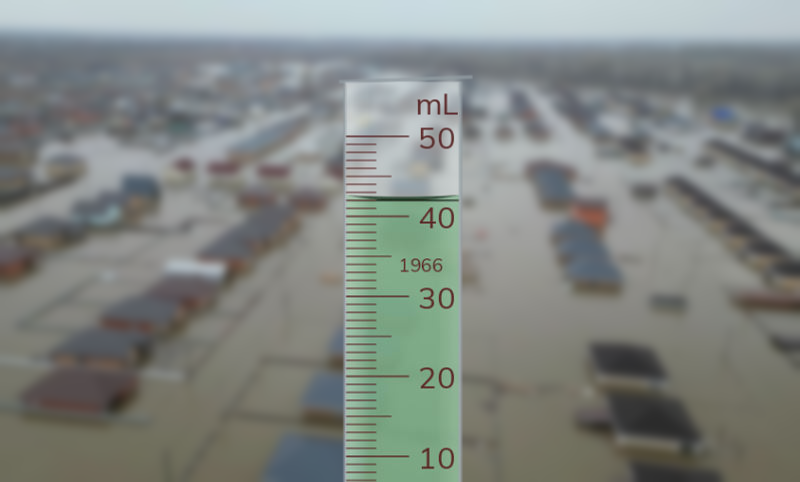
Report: 42 mL
